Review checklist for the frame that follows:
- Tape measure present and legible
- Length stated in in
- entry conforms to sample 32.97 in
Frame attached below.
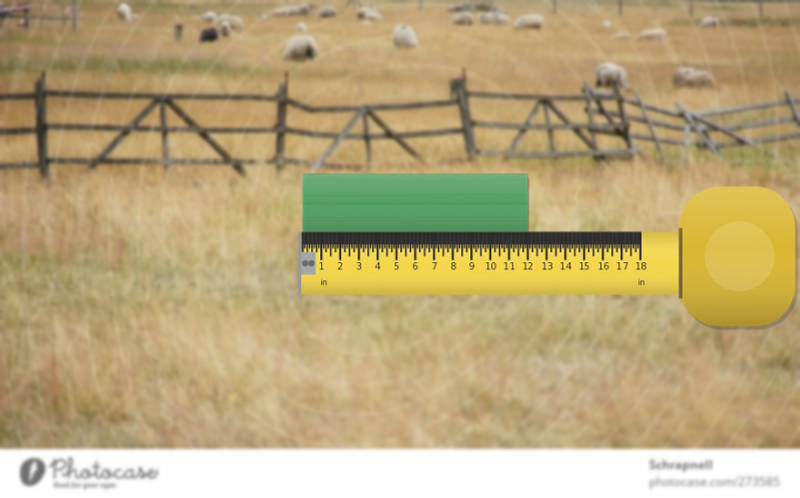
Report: 12 in
